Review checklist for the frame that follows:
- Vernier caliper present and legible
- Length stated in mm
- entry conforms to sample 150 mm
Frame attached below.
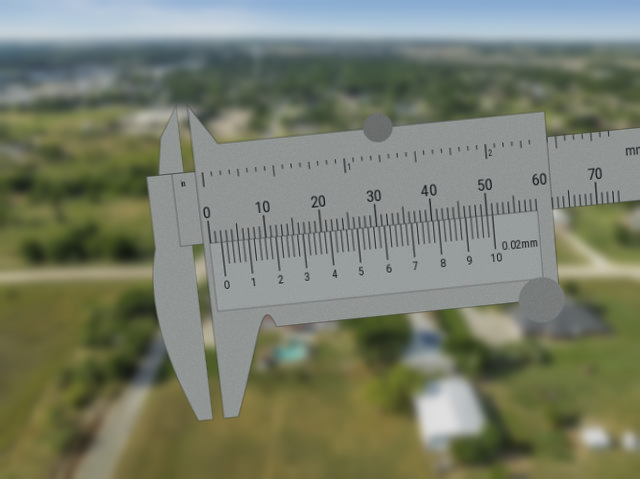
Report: 2.0 mm
